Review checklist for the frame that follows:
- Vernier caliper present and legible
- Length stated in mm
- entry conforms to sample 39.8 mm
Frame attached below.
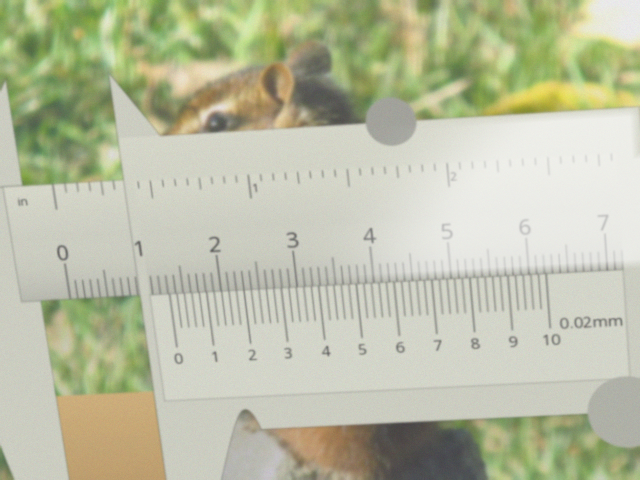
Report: 13.2 mm
